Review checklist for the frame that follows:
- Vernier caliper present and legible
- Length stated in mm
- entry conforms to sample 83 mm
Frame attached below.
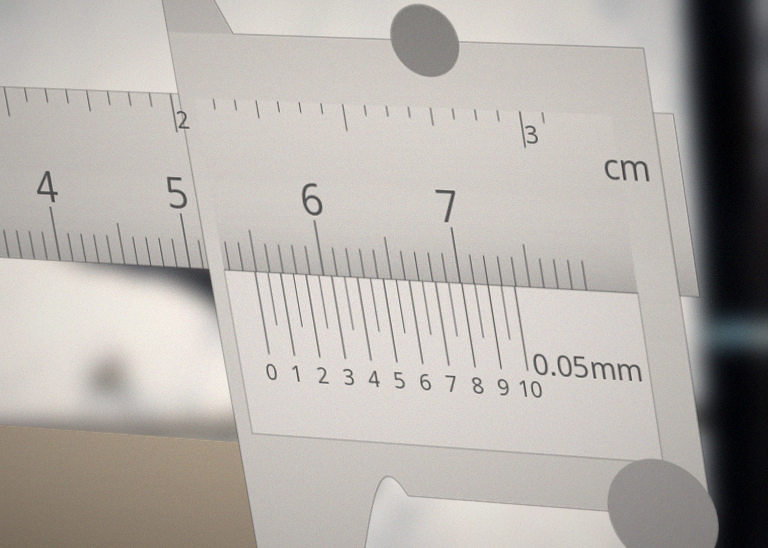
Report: 54.9 mm
